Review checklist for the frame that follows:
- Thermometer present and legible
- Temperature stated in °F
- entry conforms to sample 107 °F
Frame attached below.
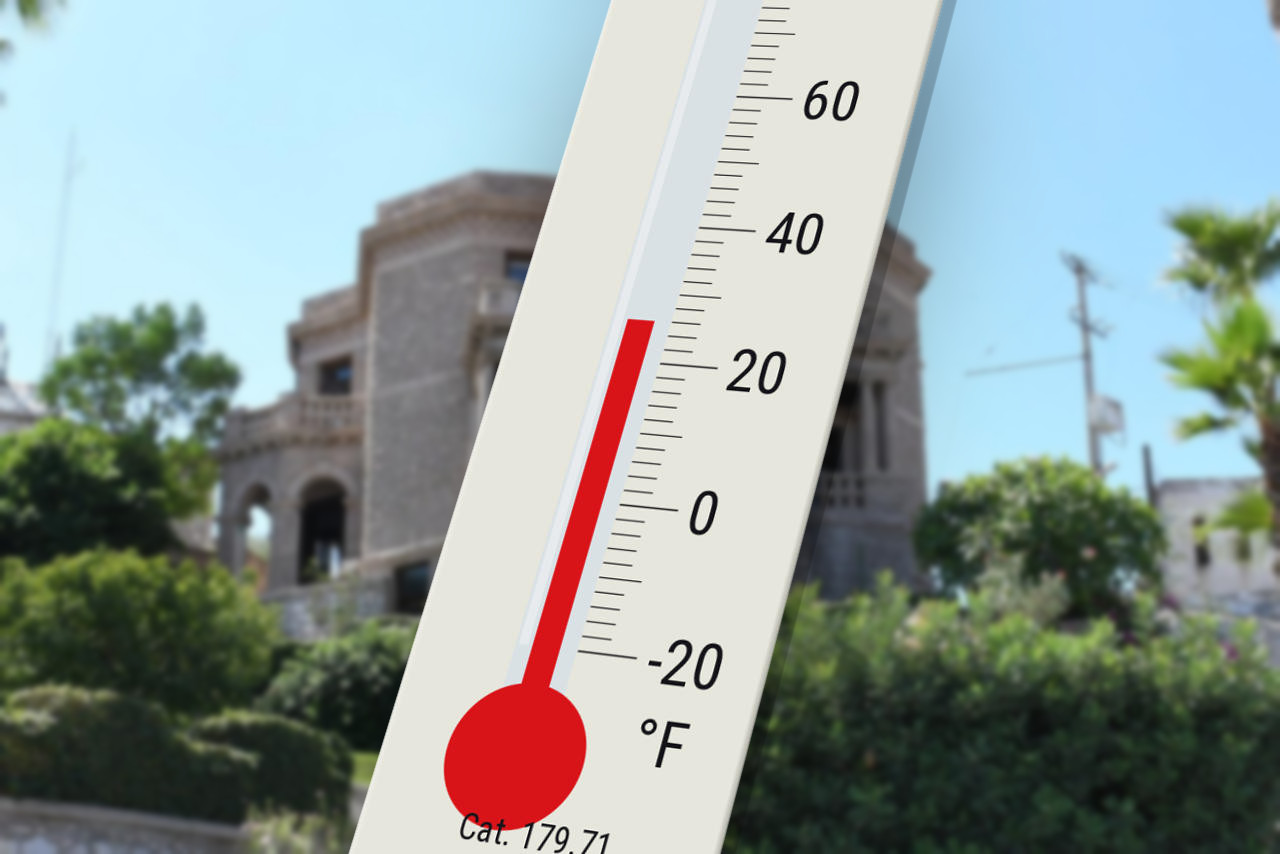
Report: 26 °F
